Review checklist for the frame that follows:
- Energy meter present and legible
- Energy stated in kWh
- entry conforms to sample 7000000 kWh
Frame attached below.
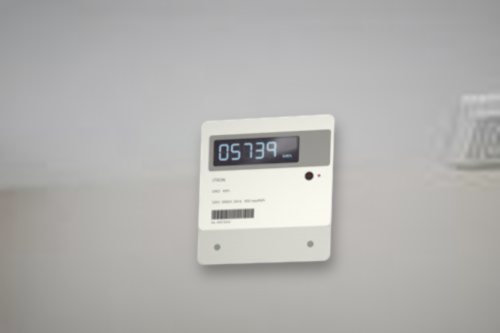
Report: 5739 kWh
